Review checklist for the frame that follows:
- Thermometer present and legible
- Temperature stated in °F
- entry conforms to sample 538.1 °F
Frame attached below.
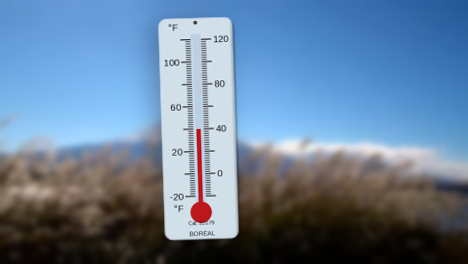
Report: 40 °F
